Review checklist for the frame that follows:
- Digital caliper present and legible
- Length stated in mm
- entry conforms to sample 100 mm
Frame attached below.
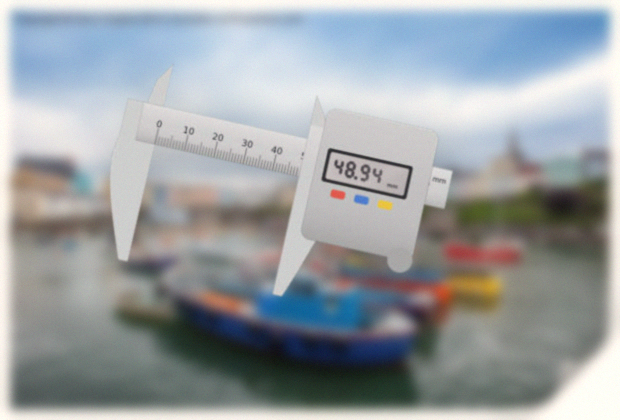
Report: 48.94 mm
